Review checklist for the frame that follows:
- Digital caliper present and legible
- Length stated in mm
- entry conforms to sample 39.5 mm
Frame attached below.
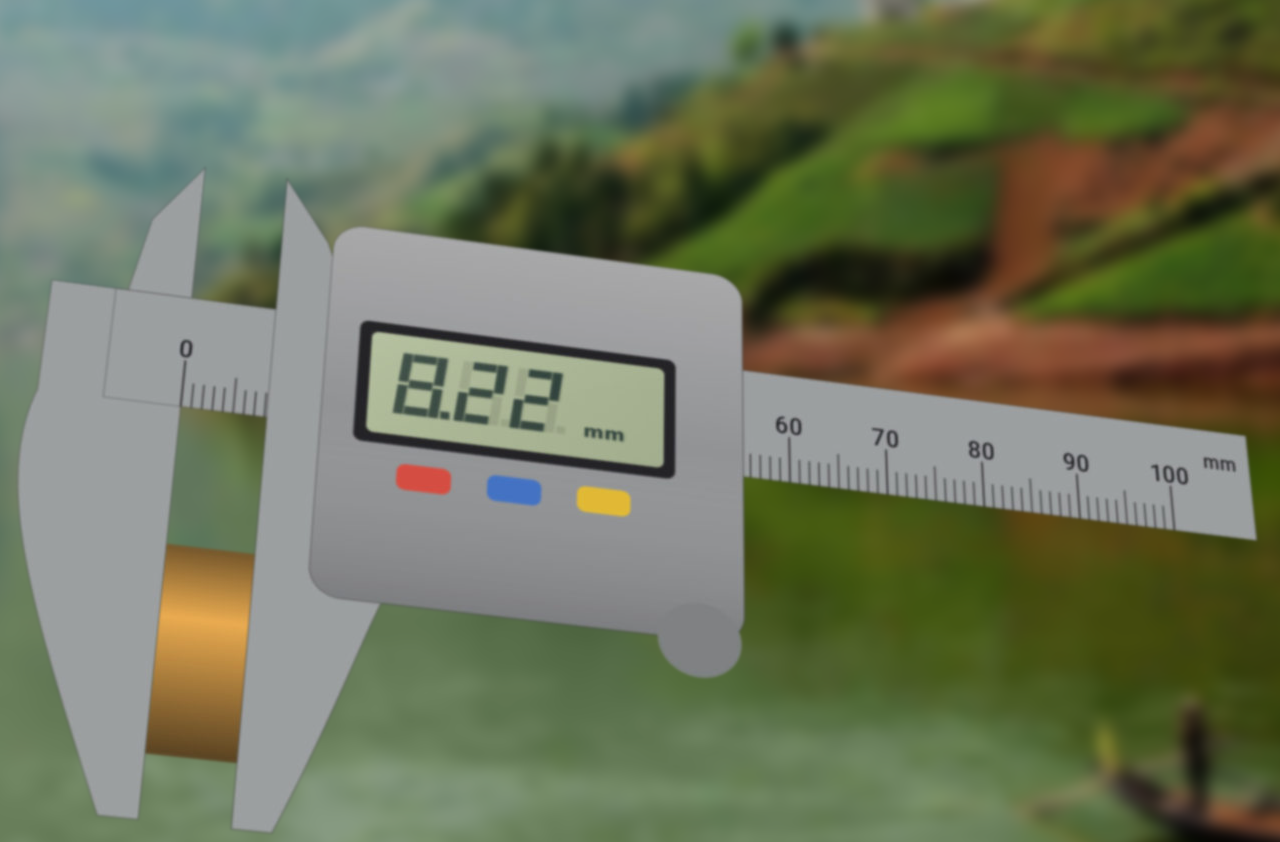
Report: 8.22 mm
